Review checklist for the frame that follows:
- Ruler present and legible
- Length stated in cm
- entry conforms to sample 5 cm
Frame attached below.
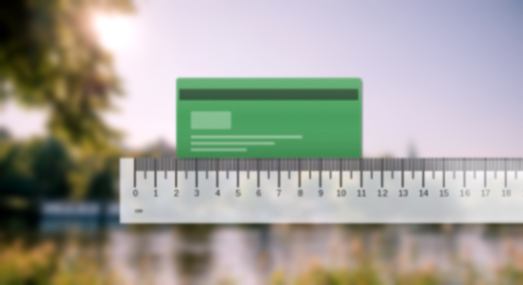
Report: 9 cm
